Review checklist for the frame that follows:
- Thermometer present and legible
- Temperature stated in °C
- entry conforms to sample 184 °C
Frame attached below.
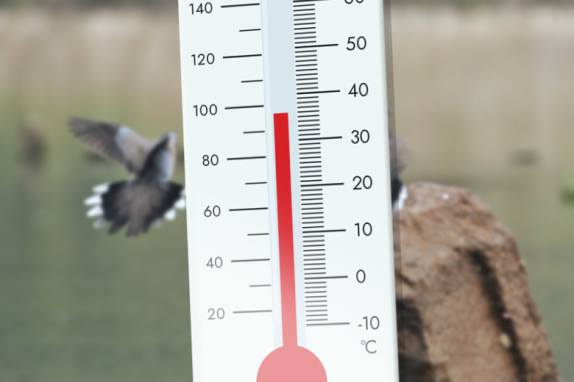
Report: 36 °C
